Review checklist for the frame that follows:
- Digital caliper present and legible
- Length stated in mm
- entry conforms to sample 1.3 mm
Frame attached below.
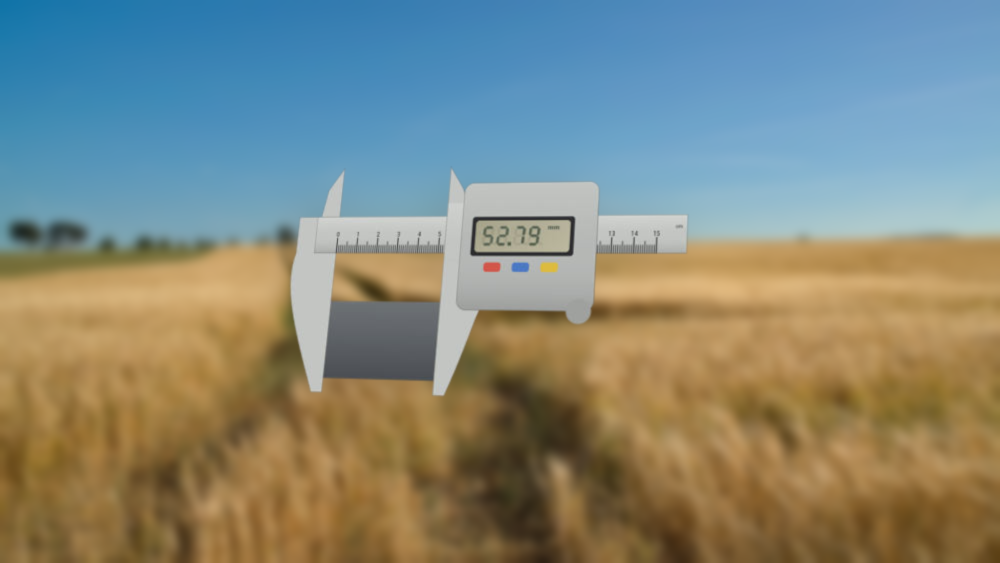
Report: 52.79 mm
